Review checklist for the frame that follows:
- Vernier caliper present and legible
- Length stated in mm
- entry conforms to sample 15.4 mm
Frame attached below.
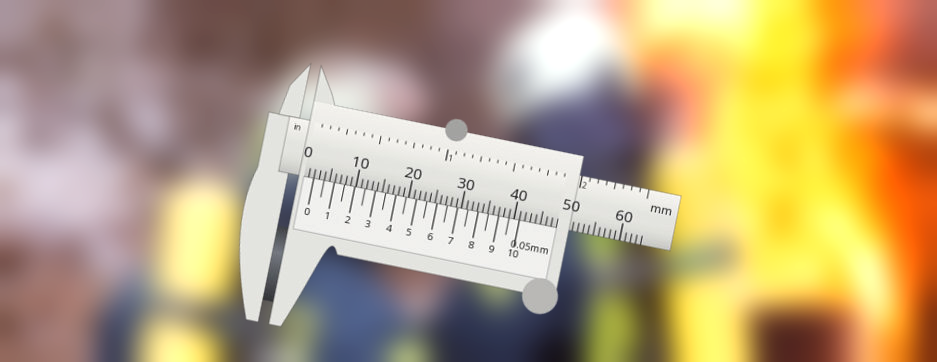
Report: 2.0 mm
